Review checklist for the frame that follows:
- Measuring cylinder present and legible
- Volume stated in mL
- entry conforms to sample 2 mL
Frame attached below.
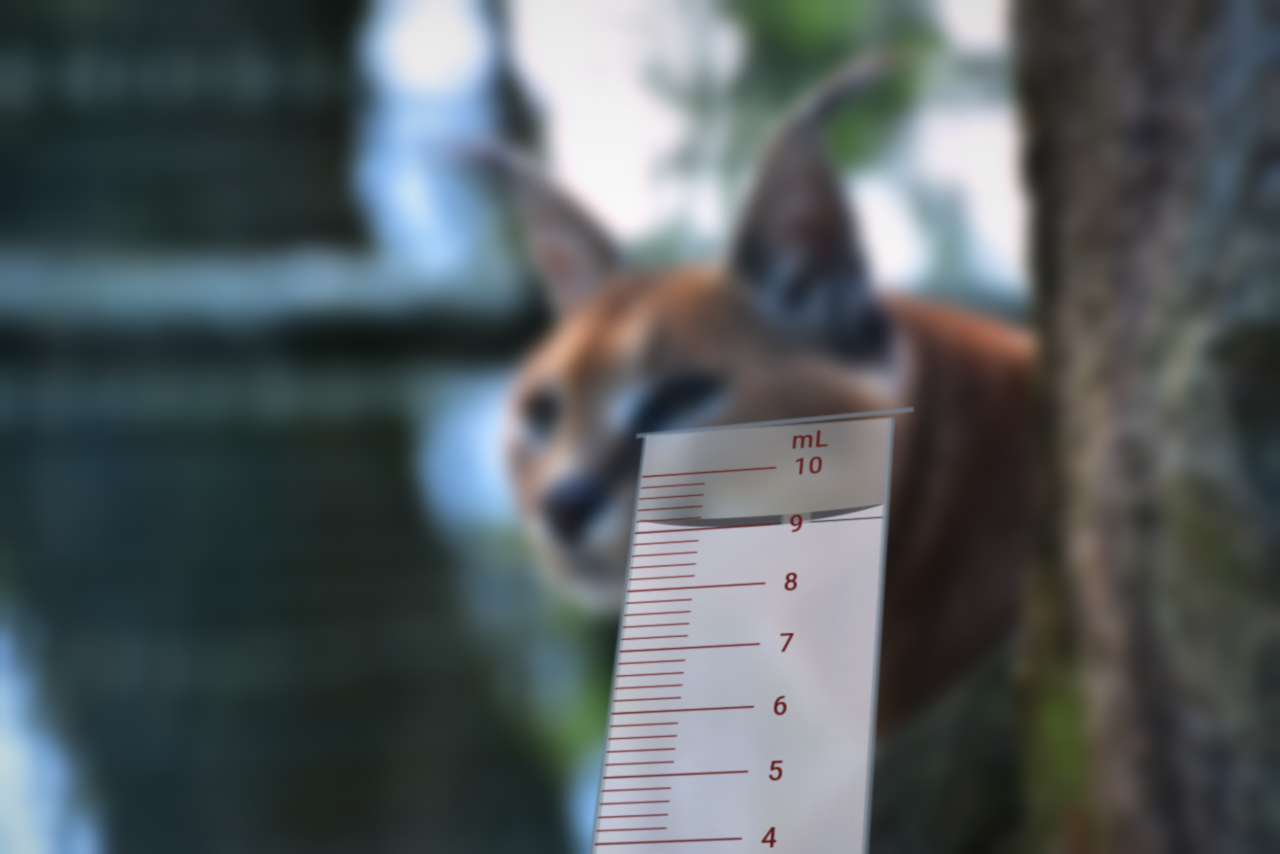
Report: 9 mL
